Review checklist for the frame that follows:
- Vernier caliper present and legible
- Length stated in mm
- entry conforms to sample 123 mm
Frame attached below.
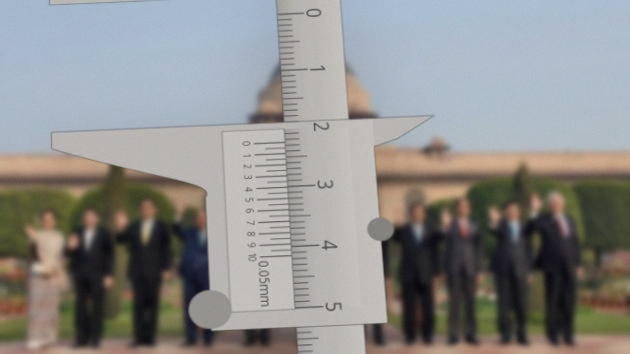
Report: 22.5 mm
